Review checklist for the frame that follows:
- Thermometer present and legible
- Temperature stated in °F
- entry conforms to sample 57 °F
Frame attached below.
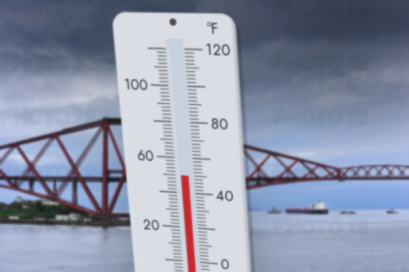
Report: 50 °F
